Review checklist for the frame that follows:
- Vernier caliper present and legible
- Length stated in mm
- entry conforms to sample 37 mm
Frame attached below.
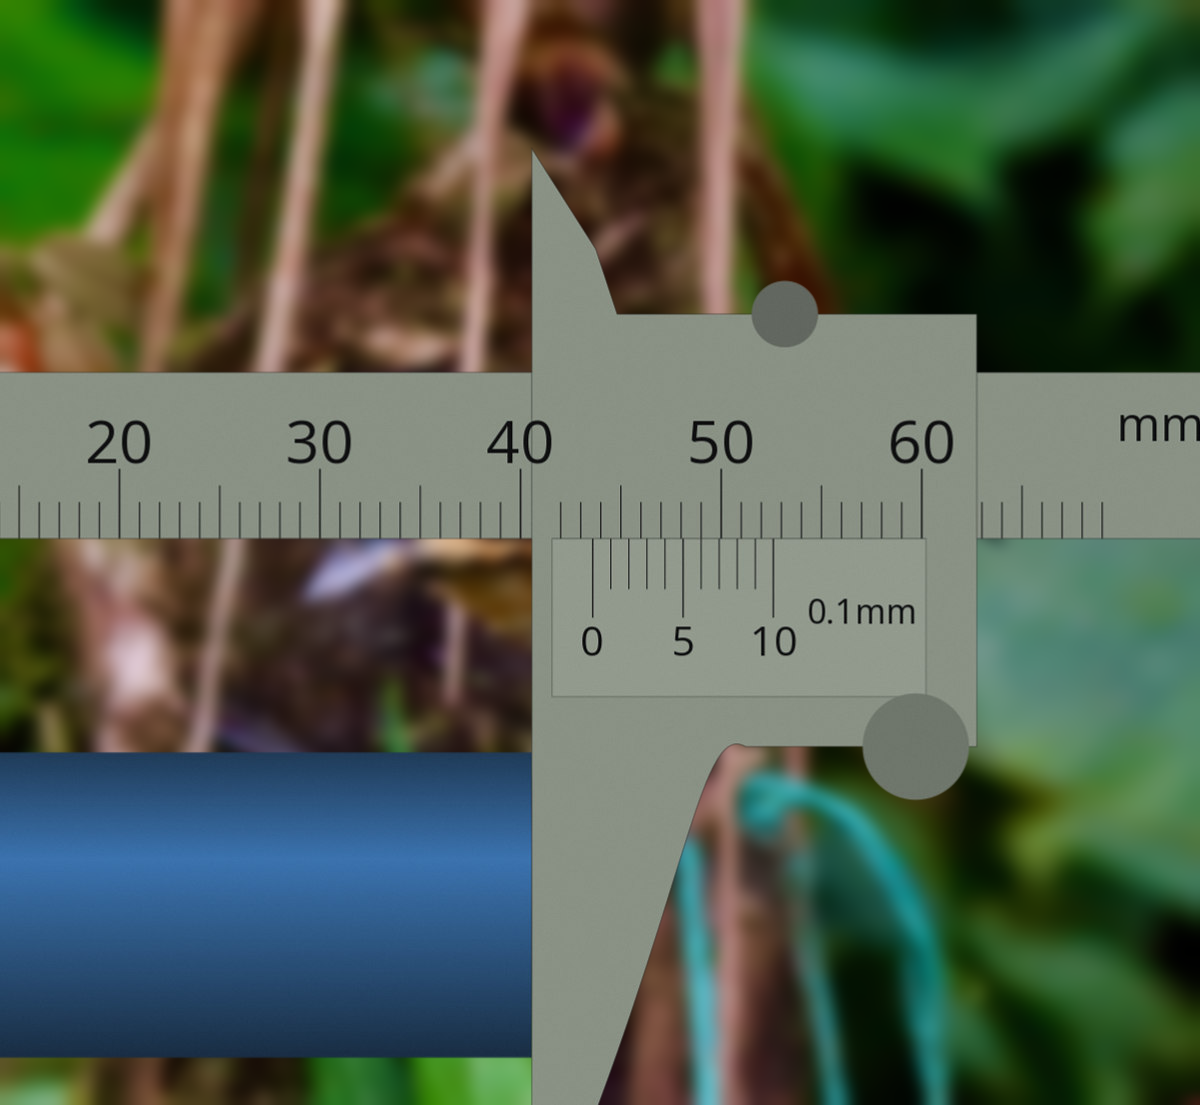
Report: 43.6 mm
